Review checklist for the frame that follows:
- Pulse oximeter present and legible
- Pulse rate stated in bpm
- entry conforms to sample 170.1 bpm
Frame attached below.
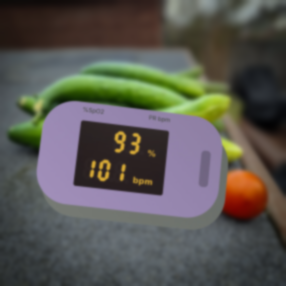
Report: 101 bpm
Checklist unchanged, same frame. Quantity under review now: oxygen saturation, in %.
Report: 93 %
